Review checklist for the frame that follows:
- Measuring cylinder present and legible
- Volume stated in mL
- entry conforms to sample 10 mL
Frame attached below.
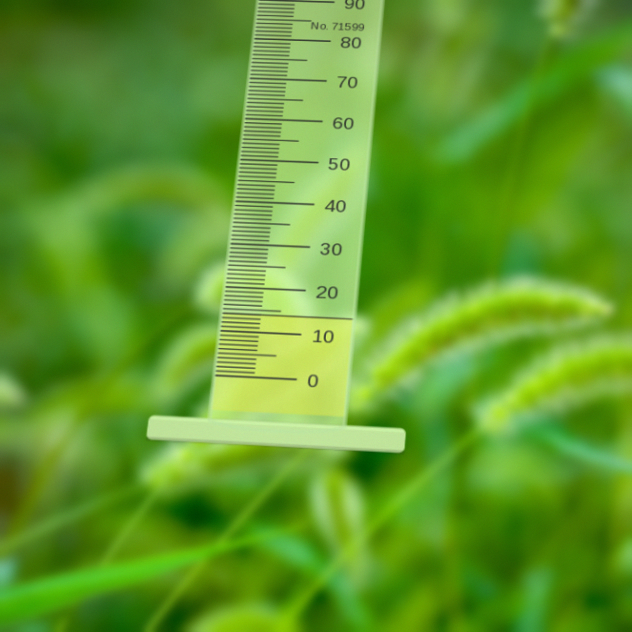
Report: 14 mL
